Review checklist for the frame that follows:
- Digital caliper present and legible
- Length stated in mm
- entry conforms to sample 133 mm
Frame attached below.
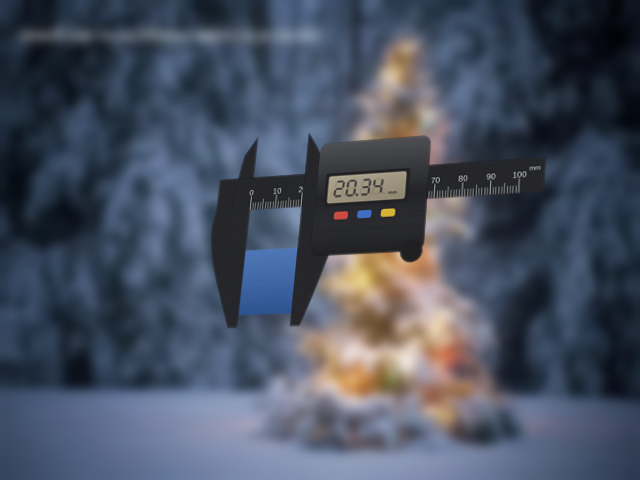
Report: 20.34 mm
